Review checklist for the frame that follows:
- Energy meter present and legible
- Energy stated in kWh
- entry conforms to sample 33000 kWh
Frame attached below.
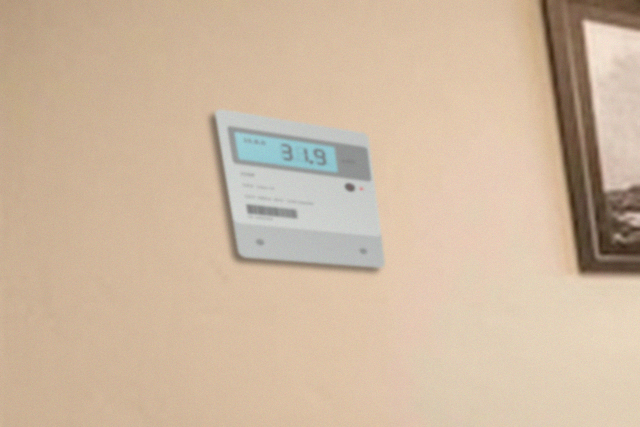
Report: 31.9 kWh
